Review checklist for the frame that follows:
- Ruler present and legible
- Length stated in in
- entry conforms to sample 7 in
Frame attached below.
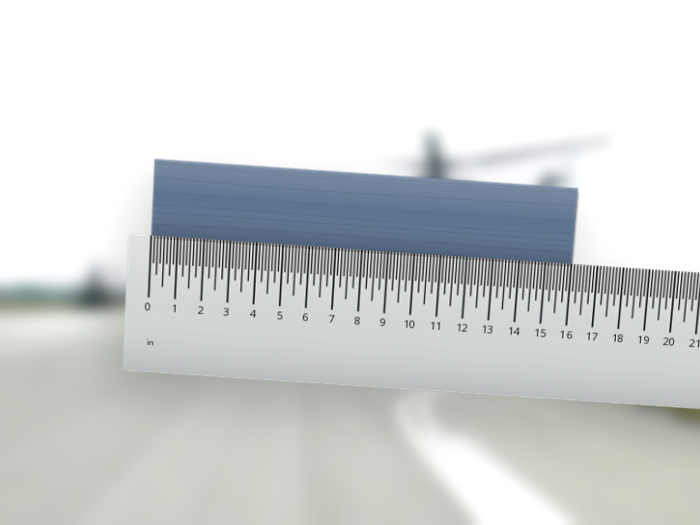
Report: 16 in
